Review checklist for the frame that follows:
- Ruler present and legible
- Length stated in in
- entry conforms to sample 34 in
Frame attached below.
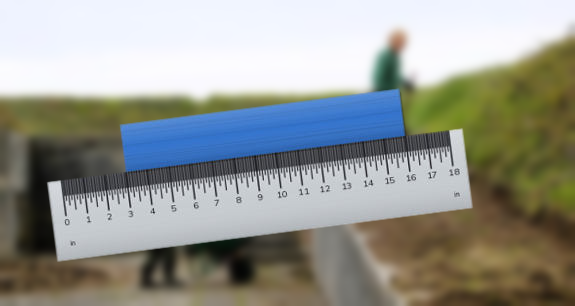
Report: 13 in
